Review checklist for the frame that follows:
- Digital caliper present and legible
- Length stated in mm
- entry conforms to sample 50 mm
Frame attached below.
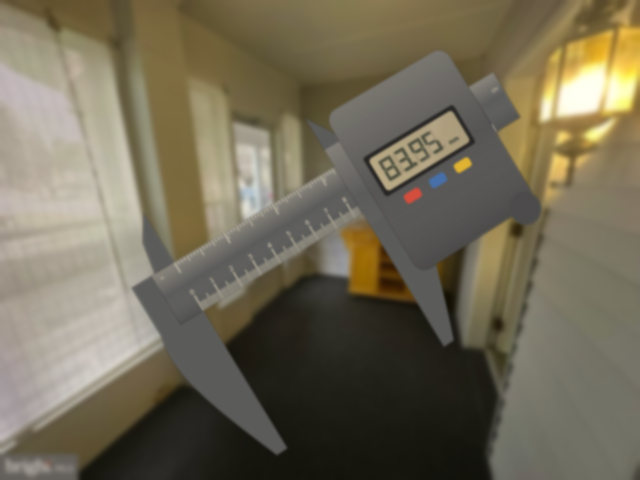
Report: 83.95 mm
